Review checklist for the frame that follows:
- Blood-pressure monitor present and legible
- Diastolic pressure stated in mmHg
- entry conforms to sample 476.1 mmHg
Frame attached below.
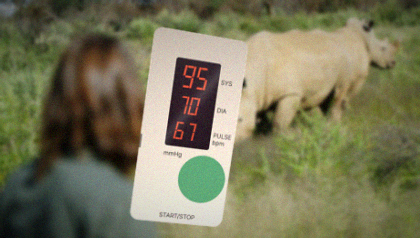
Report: 70 mmHg
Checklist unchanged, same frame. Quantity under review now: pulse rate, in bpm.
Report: 67 bpm
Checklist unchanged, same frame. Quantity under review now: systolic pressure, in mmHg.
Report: 95 mmHg
